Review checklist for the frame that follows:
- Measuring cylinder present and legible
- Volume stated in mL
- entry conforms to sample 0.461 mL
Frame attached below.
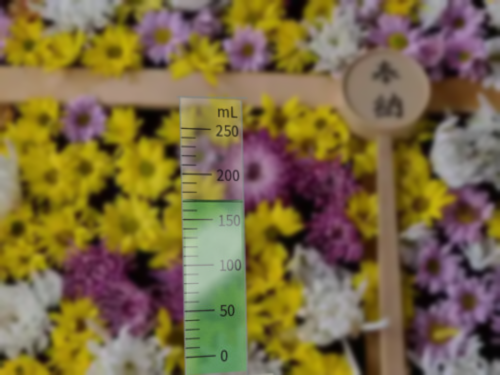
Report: 170 mL
